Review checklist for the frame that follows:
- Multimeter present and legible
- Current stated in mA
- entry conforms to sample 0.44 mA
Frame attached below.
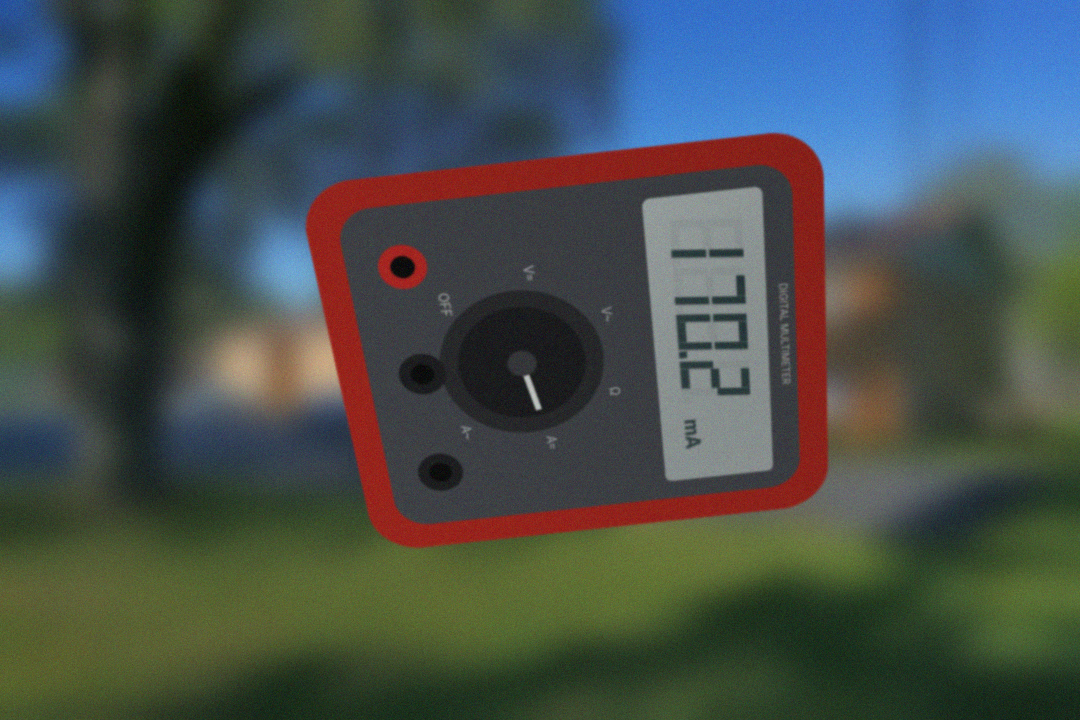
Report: 170.2 mA
